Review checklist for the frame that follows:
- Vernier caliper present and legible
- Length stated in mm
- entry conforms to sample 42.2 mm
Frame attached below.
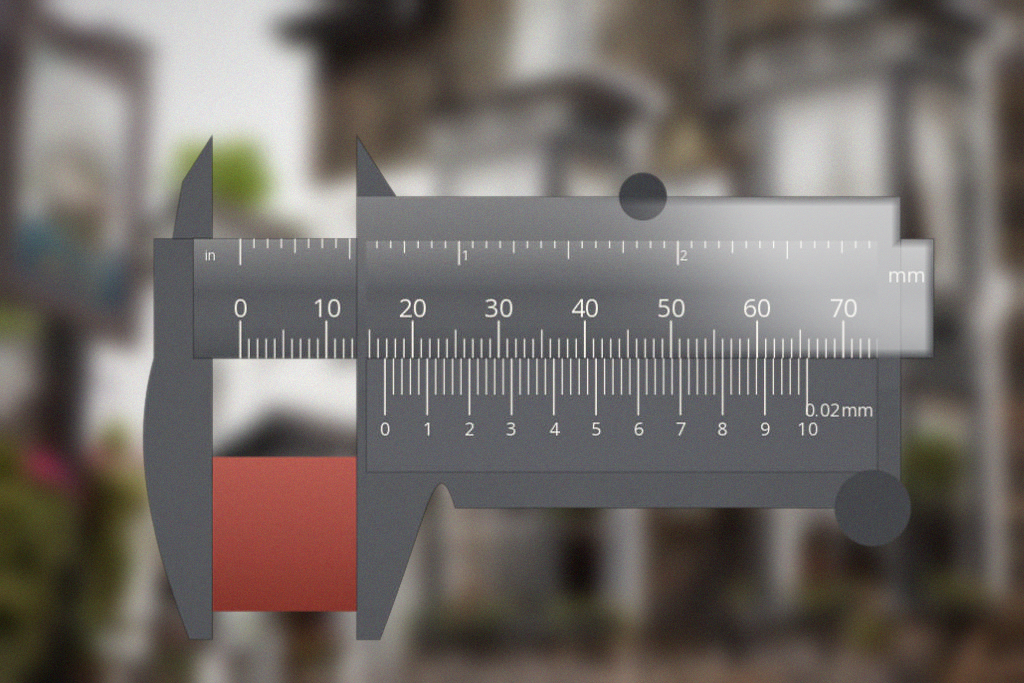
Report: 16.8 mm
